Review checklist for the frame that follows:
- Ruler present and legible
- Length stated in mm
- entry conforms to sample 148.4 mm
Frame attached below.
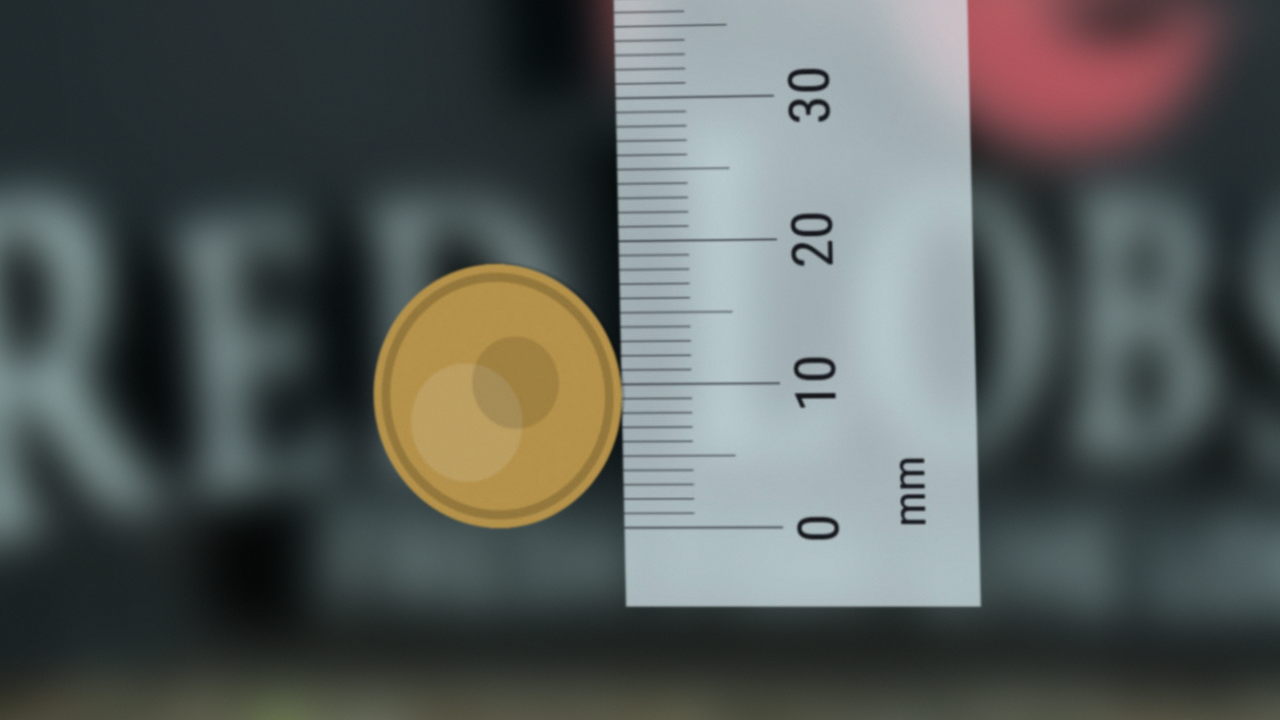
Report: 18.5 mm
